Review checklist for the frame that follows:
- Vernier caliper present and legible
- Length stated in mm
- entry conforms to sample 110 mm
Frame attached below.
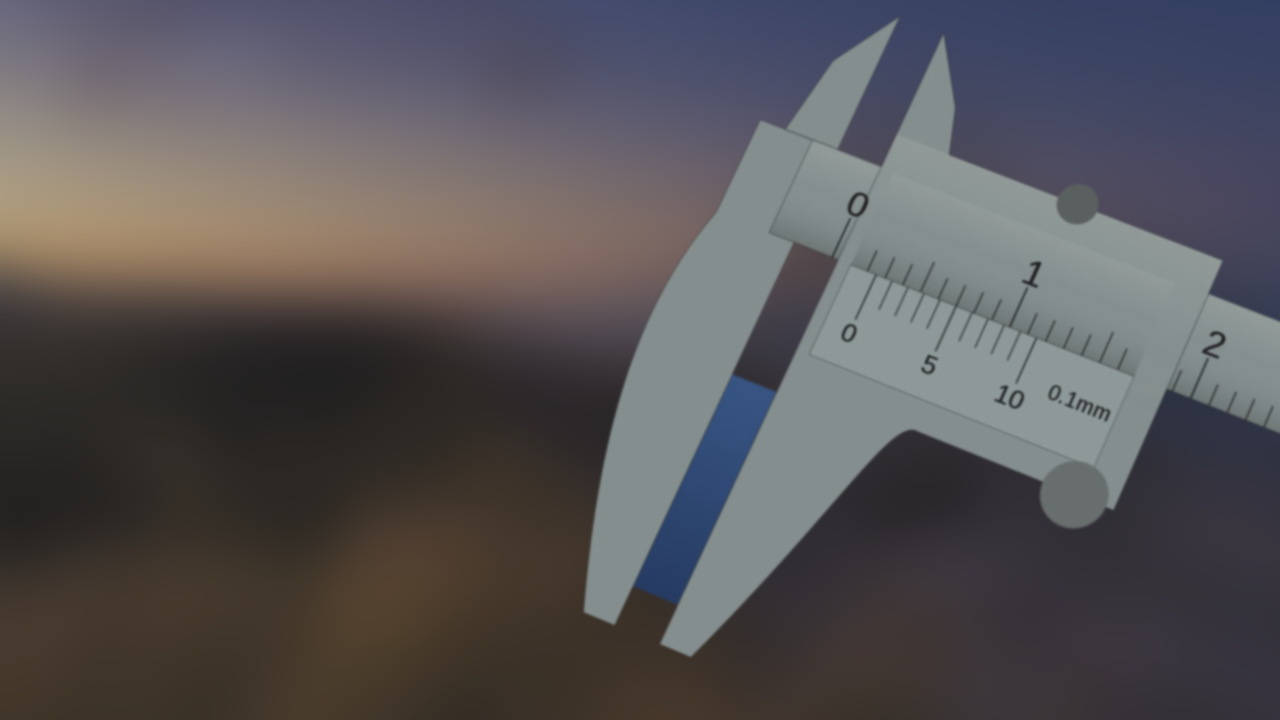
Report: 2.5 mm
